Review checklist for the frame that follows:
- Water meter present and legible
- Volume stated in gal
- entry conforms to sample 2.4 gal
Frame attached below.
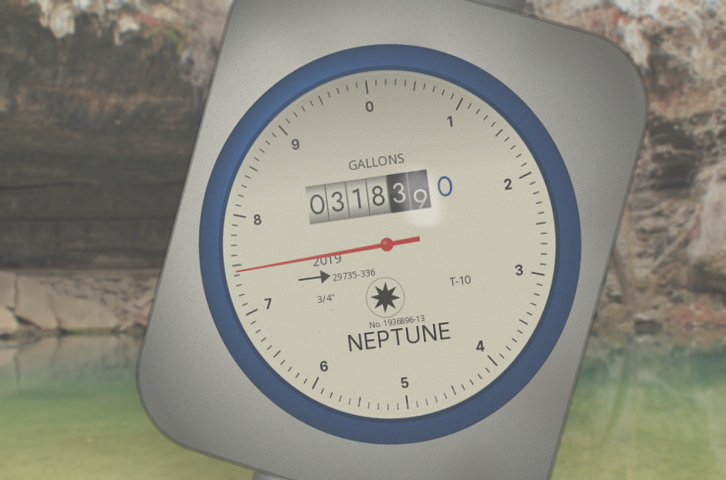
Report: 318387.4 gal
